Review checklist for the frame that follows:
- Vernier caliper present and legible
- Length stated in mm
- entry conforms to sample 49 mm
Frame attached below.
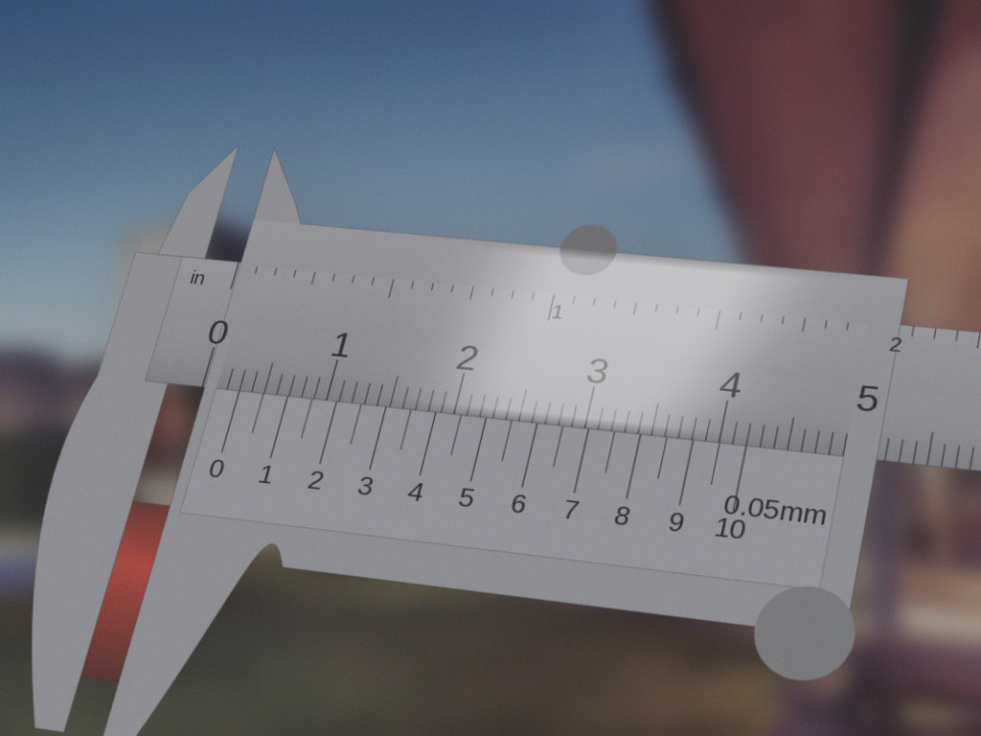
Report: 3.0 mm
